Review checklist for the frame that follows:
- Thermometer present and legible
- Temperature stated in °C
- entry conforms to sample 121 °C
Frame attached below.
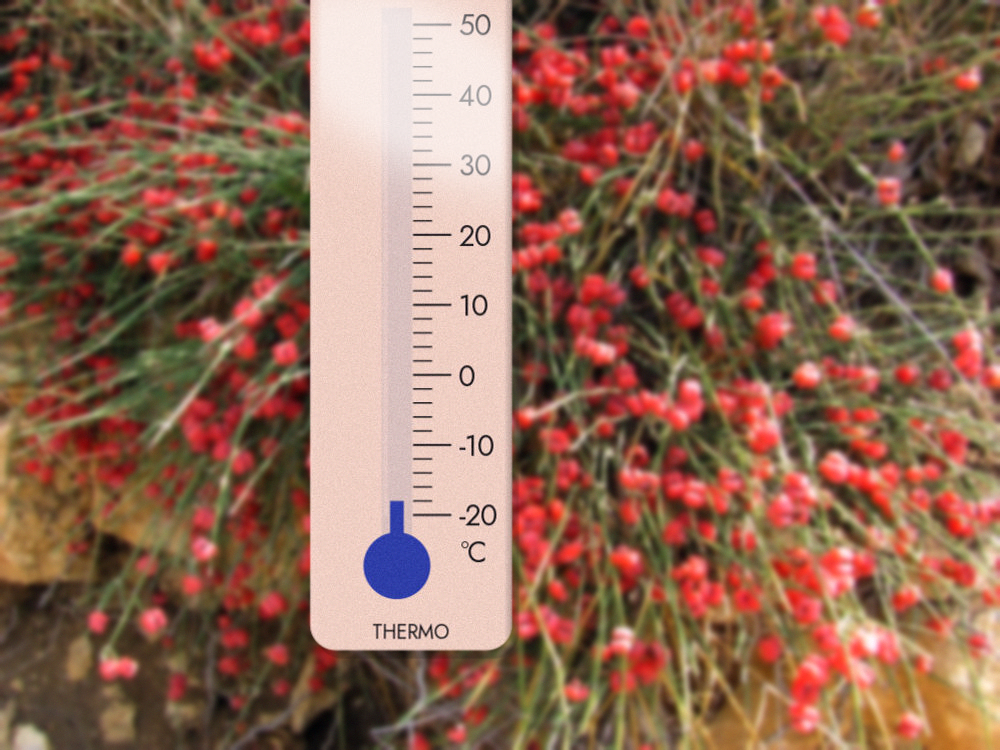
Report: -18 °C
